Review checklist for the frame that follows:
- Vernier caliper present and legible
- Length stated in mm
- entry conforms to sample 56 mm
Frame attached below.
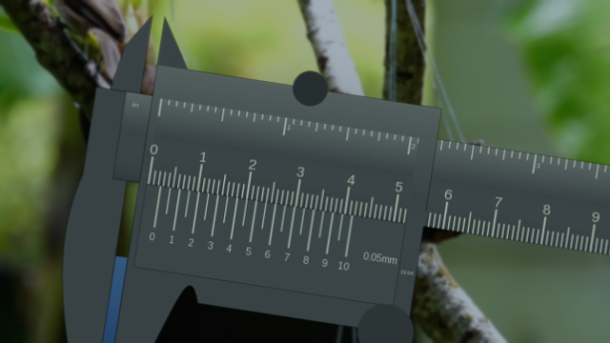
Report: 2.5 mm
